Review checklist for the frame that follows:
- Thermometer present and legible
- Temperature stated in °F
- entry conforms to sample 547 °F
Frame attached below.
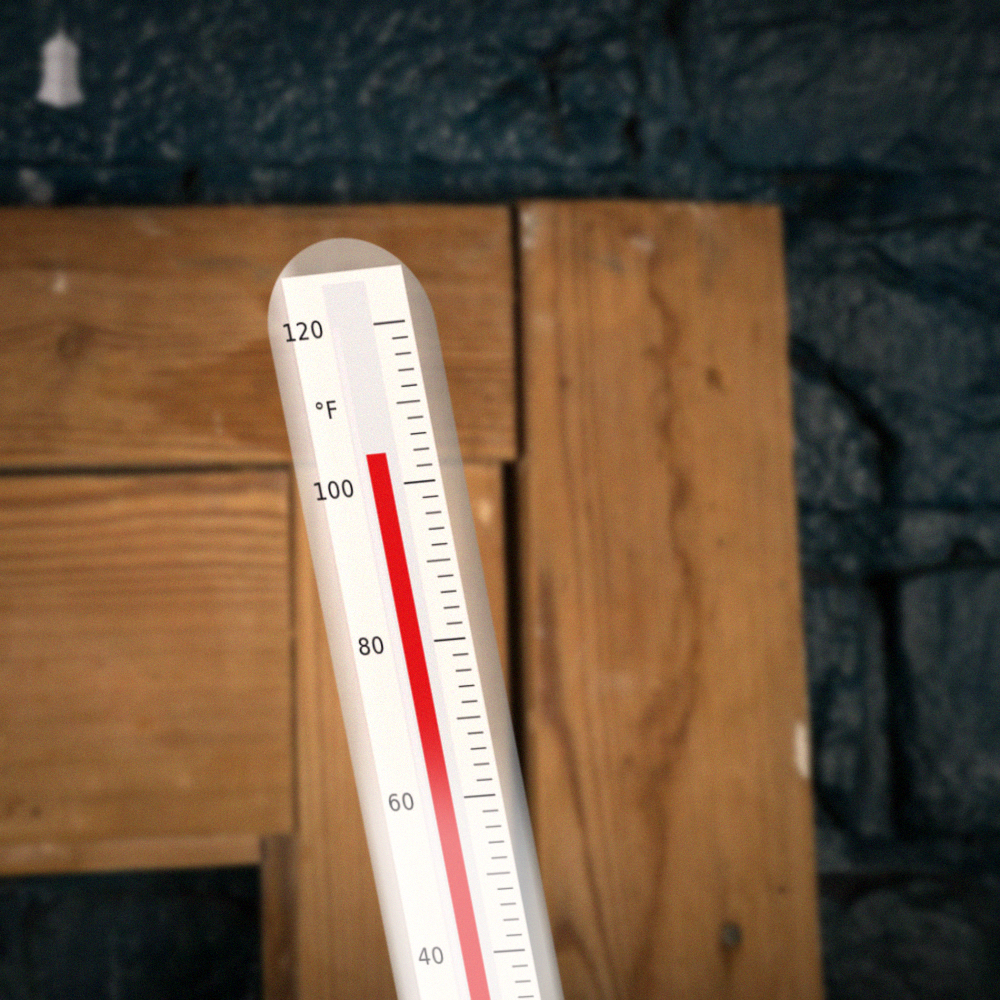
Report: 104 °F
